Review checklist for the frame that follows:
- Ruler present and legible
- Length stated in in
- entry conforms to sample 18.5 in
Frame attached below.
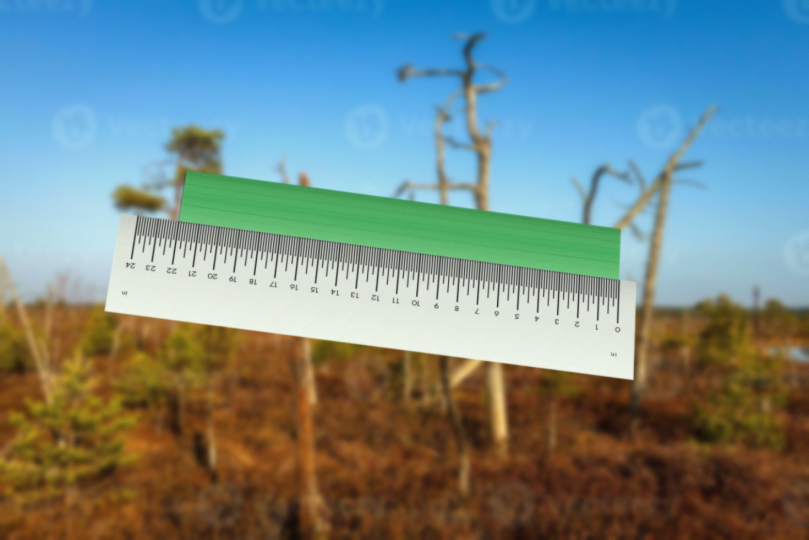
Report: 22 in
